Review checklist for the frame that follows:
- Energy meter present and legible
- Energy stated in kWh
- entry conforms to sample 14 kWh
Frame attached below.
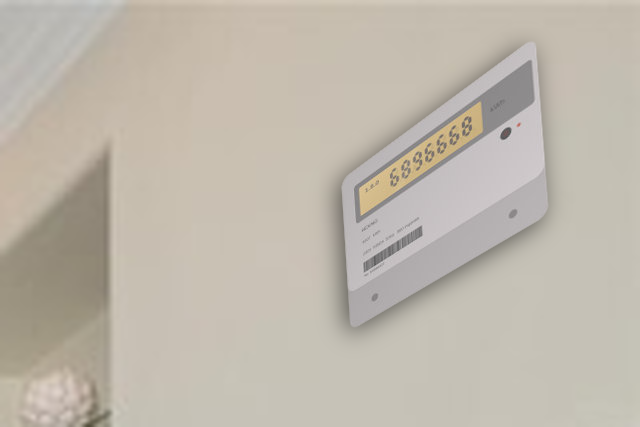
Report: 6896668 kWh
